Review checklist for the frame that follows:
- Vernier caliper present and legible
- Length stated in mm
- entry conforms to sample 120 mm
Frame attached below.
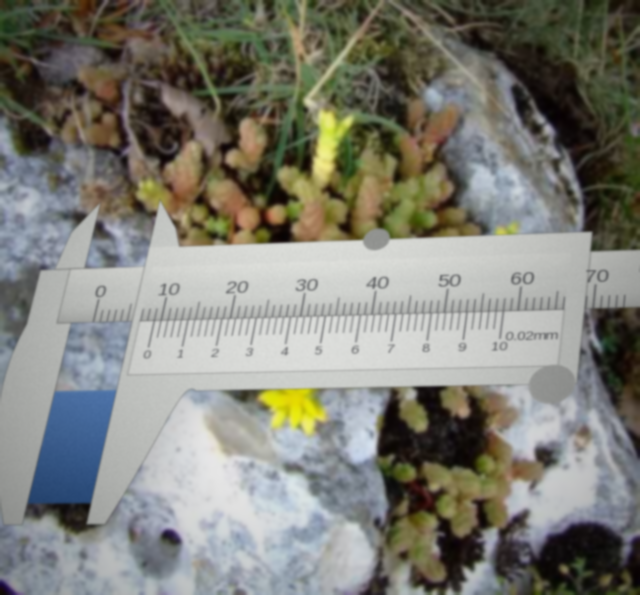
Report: 9.0 mm
